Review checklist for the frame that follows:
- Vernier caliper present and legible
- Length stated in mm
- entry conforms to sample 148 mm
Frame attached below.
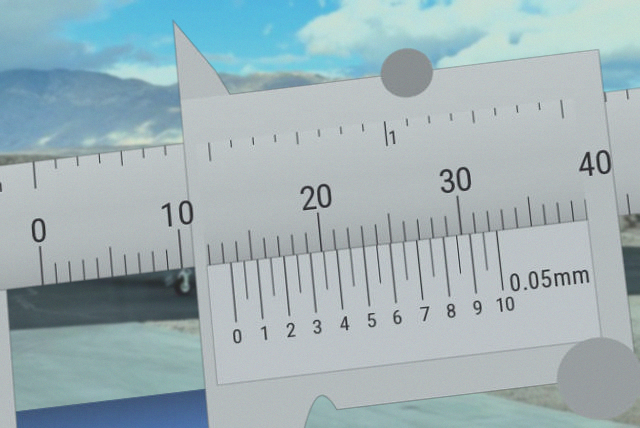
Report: 13.5 mm
